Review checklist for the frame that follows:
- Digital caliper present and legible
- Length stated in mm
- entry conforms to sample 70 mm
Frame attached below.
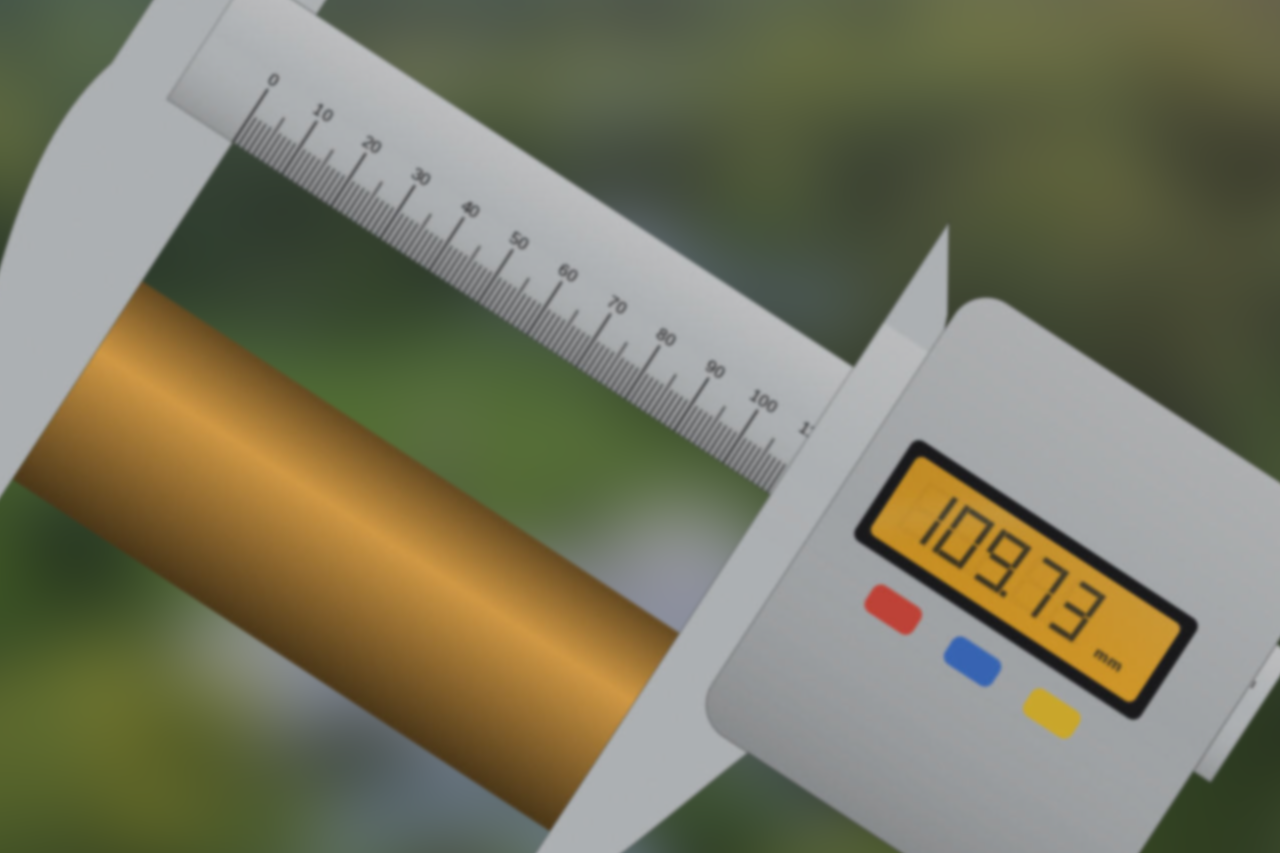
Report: 109.73 mm
